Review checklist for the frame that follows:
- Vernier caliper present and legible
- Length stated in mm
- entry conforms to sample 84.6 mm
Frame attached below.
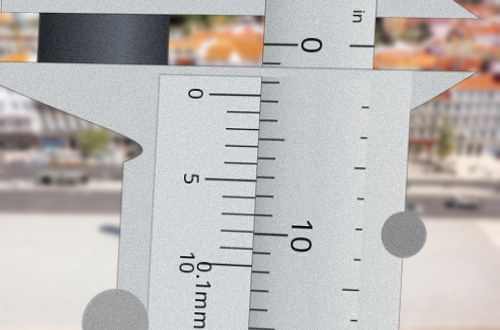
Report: 2.7 mm
